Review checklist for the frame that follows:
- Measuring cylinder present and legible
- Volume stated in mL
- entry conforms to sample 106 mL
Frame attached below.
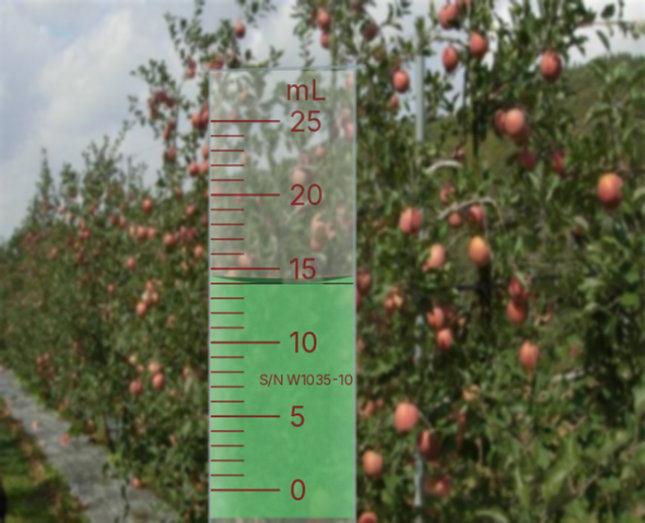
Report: 14 mL
